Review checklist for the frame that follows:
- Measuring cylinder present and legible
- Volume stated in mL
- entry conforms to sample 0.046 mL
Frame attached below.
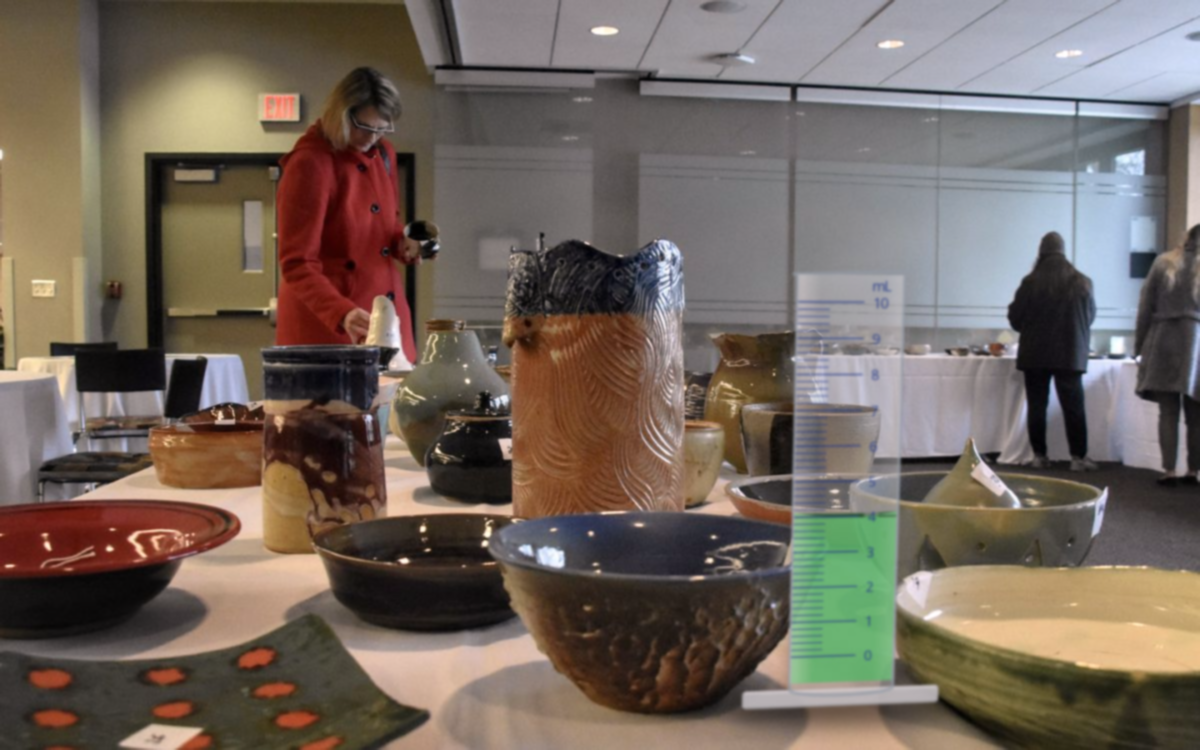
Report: 4 mL
